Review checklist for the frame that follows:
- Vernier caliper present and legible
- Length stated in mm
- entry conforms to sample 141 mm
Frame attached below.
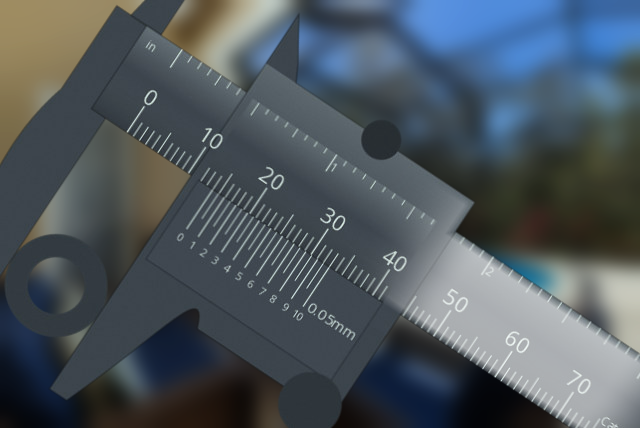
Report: 14.0 mm
